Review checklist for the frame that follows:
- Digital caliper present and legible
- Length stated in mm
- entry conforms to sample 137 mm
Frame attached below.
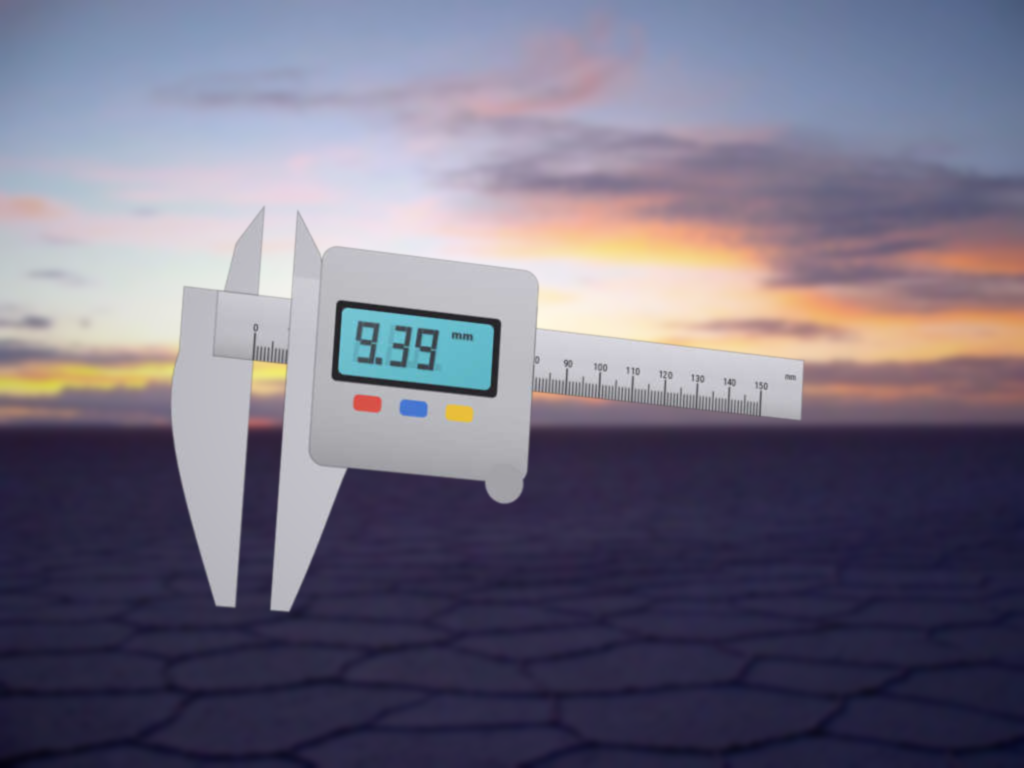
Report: 9.39 mm
